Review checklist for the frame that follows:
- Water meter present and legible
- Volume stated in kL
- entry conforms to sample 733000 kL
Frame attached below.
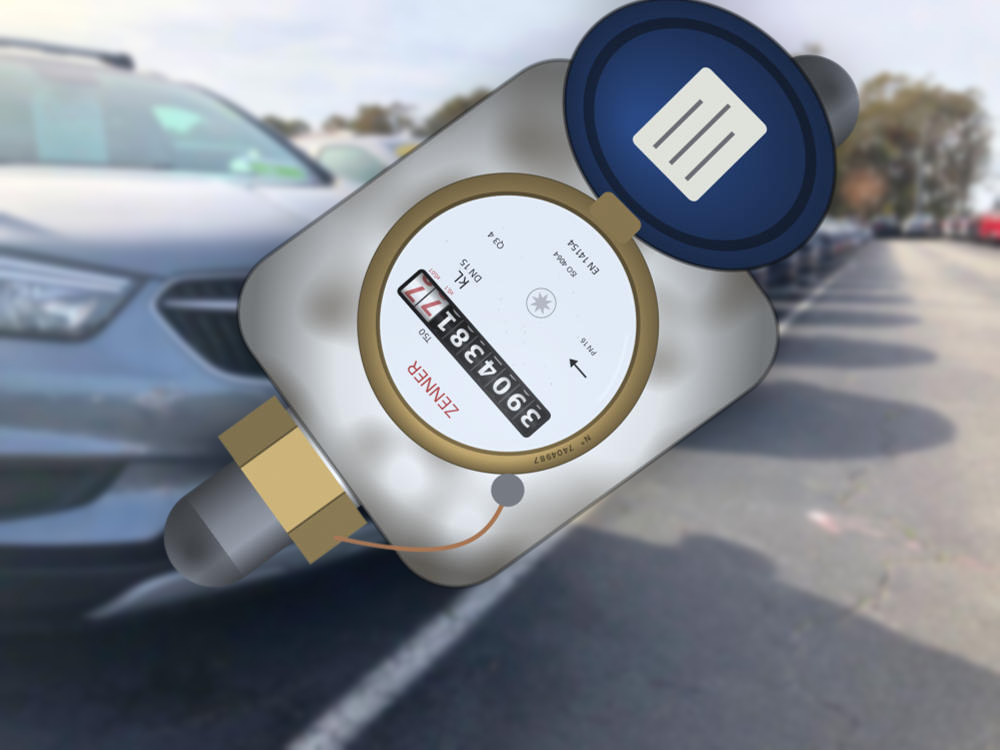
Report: 3904381.77 kL
